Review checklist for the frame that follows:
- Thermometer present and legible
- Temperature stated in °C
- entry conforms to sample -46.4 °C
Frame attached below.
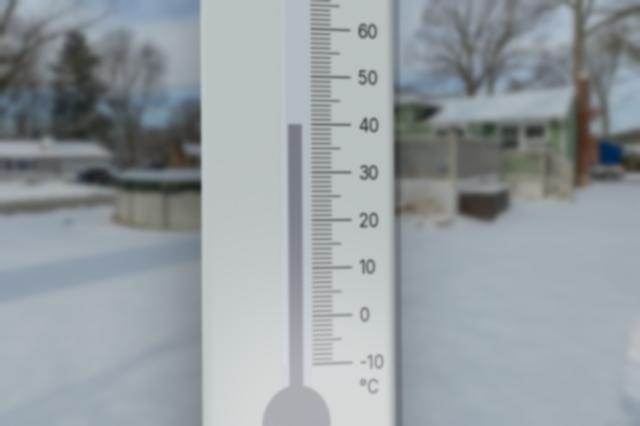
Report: 40 °C
